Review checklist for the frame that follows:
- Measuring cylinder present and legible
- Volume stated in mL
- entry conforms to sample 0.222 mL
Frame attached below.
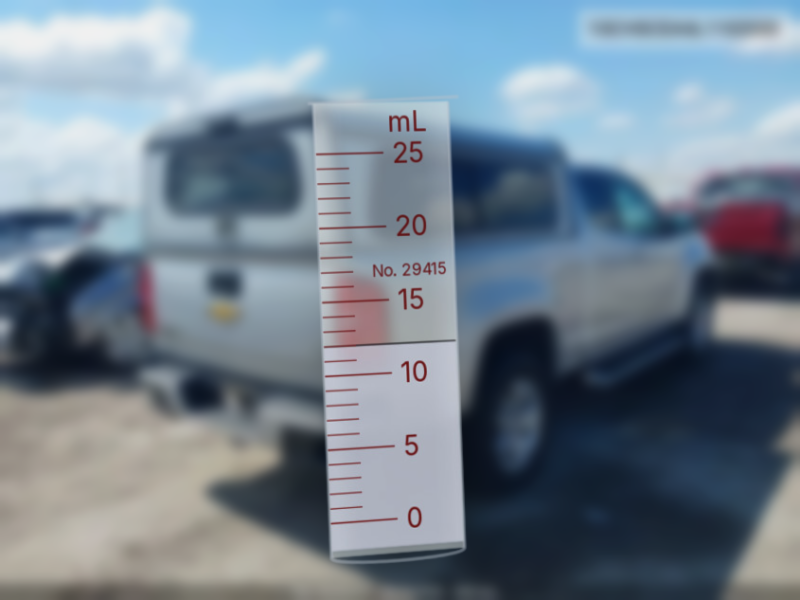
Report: 12 mL
